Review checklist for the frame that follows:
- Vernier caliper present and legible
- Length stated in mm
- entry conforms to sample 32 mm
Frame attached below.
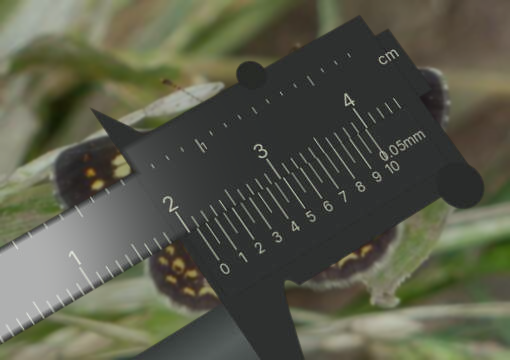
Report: 20.8 mm
